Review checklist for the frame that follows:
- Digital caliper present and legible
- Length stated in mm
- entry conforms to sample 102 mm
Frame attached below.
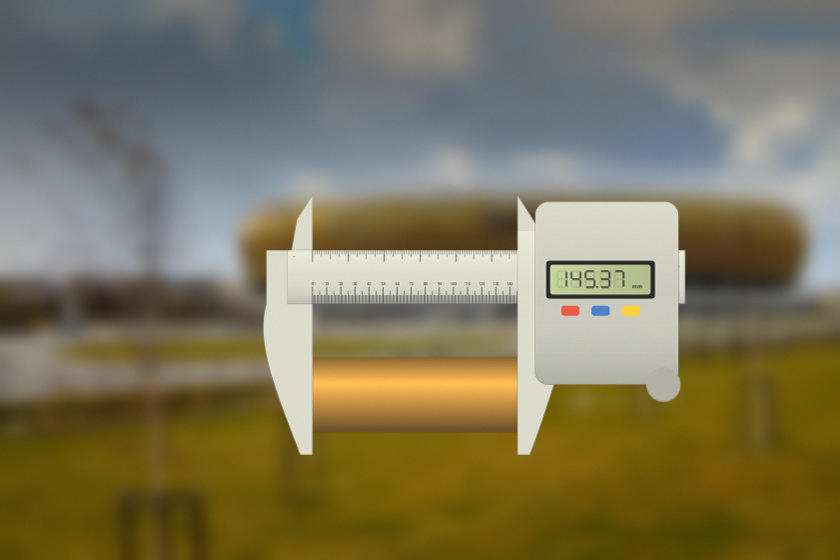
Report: 145.37 mm
